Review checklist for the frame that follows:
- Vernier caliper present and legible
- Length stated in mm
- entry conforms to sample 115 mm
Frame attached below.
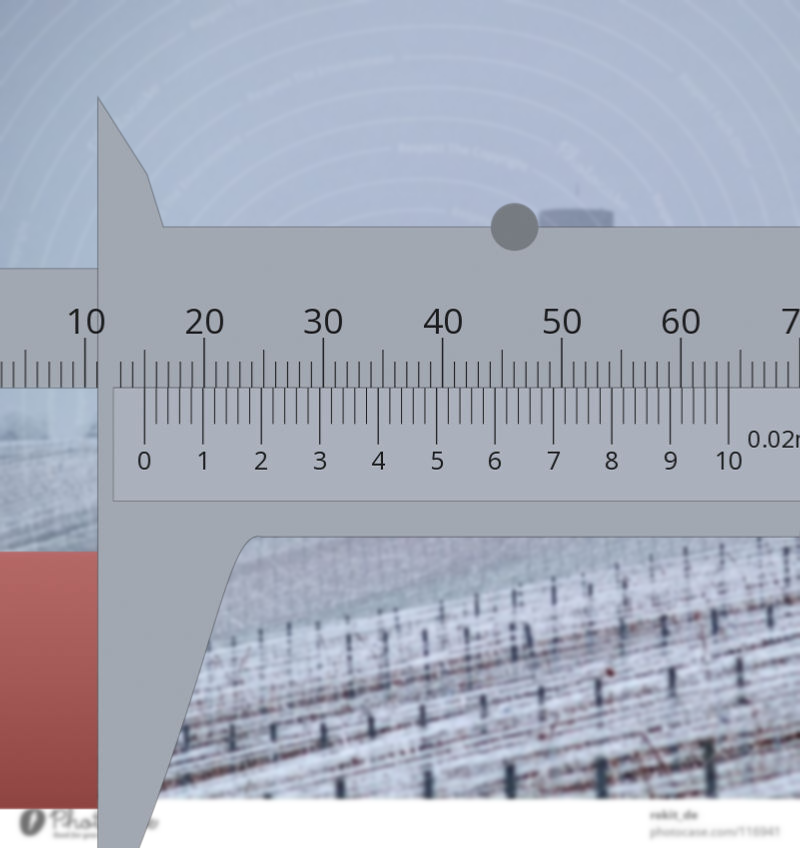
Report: 15.0 mm
